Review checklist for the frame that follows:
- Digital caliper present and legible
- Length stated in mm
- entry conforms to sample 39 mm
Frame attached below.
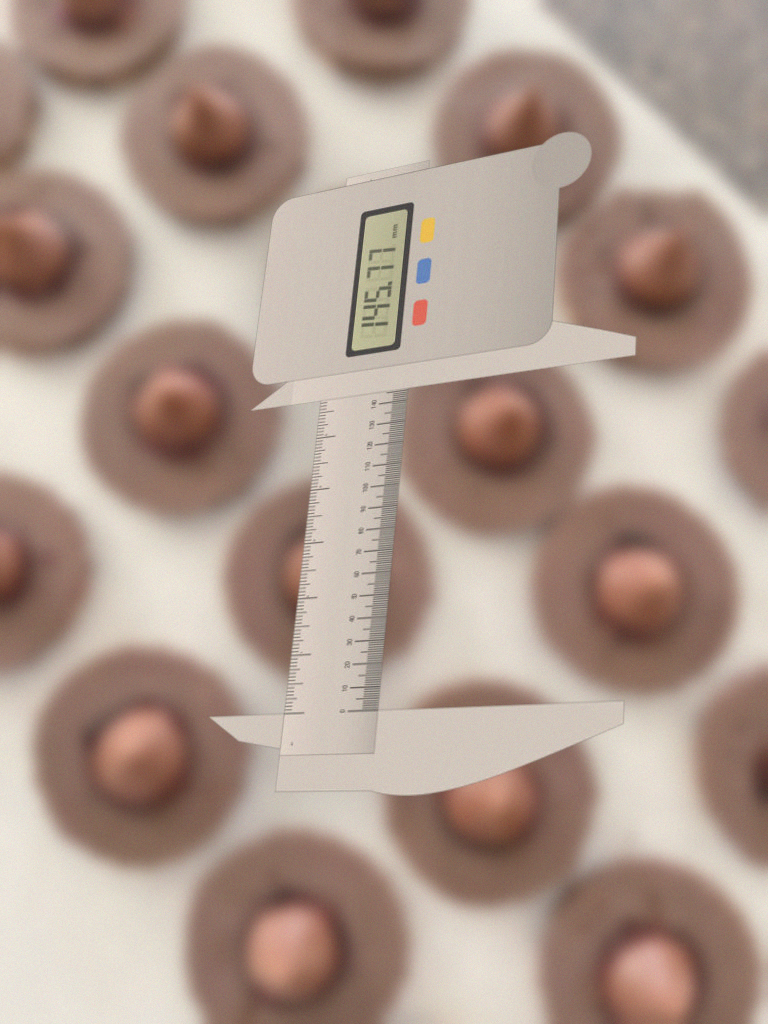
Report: 145.77 mm
